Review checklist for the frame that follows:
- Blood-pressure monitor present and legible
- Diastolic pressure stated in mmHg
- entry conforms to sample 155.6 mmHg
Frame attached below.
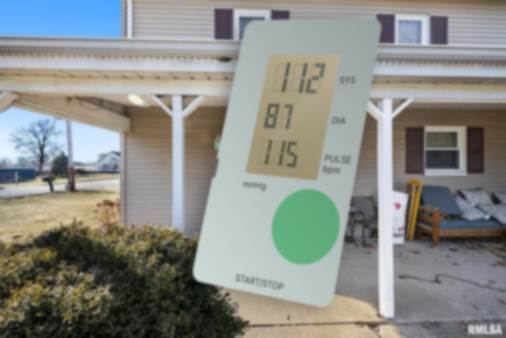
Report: 87 mmHg
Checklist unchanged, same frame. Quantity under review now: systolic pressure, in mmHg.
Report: 112 mmHg
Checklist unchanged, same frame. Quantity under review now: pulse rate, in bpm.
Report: 115 bpm
